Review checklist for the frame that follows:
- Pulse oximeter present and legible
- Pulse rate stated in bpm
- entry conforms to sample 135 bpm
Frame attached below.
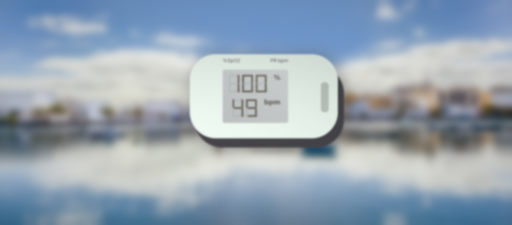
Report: 49 bpm
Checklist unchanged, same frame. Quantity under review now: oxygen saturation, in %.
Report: 100 %
